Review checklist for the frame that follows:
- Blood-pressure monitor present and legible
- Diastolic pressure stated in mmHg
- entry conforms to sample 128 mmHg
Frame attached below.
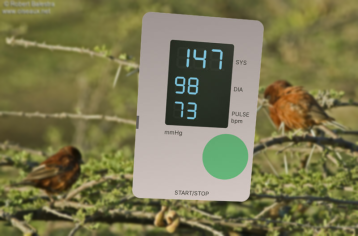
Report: 98 mmHg
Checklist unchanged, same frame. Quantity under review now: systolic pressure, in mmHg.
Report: 147 mmHg
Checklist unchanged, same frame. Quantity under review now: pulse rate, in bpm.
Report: 73 bpm
